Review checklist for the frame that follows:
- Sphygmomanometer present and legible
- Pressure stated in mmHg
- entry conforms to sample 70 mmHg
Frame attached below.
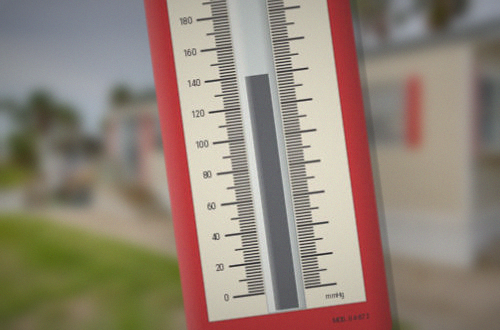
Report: 140 mmHg
